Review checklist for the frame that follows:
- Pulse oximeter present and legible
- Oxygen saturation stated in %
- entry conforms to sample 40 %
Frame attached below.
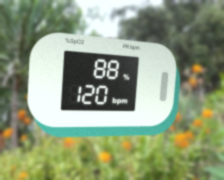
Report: 88 %
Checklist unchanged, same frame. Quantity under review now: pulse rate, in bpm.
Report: 120 bpm
